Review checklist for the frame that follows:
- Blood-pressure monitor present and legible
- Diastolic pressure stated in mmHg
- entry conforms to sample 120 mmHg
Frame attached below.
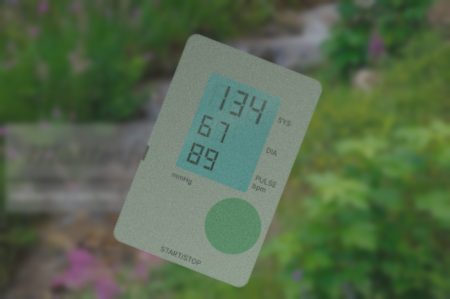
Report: 67 mmHg
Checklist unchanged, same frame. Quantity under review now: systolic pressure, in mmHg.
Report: 134 mmHg
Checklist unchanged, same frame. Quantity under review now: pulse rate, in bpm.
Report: 89 bpm
